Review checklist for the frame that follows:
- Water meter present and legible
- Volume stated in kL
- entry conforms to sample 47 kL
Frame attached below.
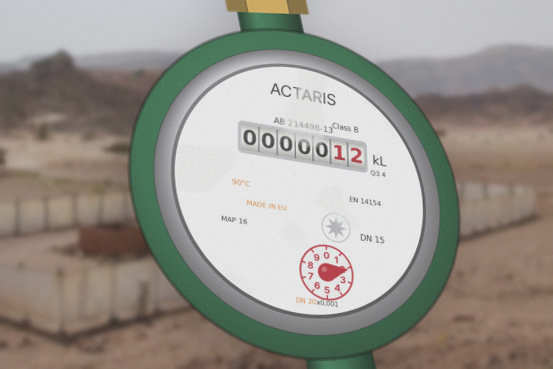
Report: 0.122 kL
